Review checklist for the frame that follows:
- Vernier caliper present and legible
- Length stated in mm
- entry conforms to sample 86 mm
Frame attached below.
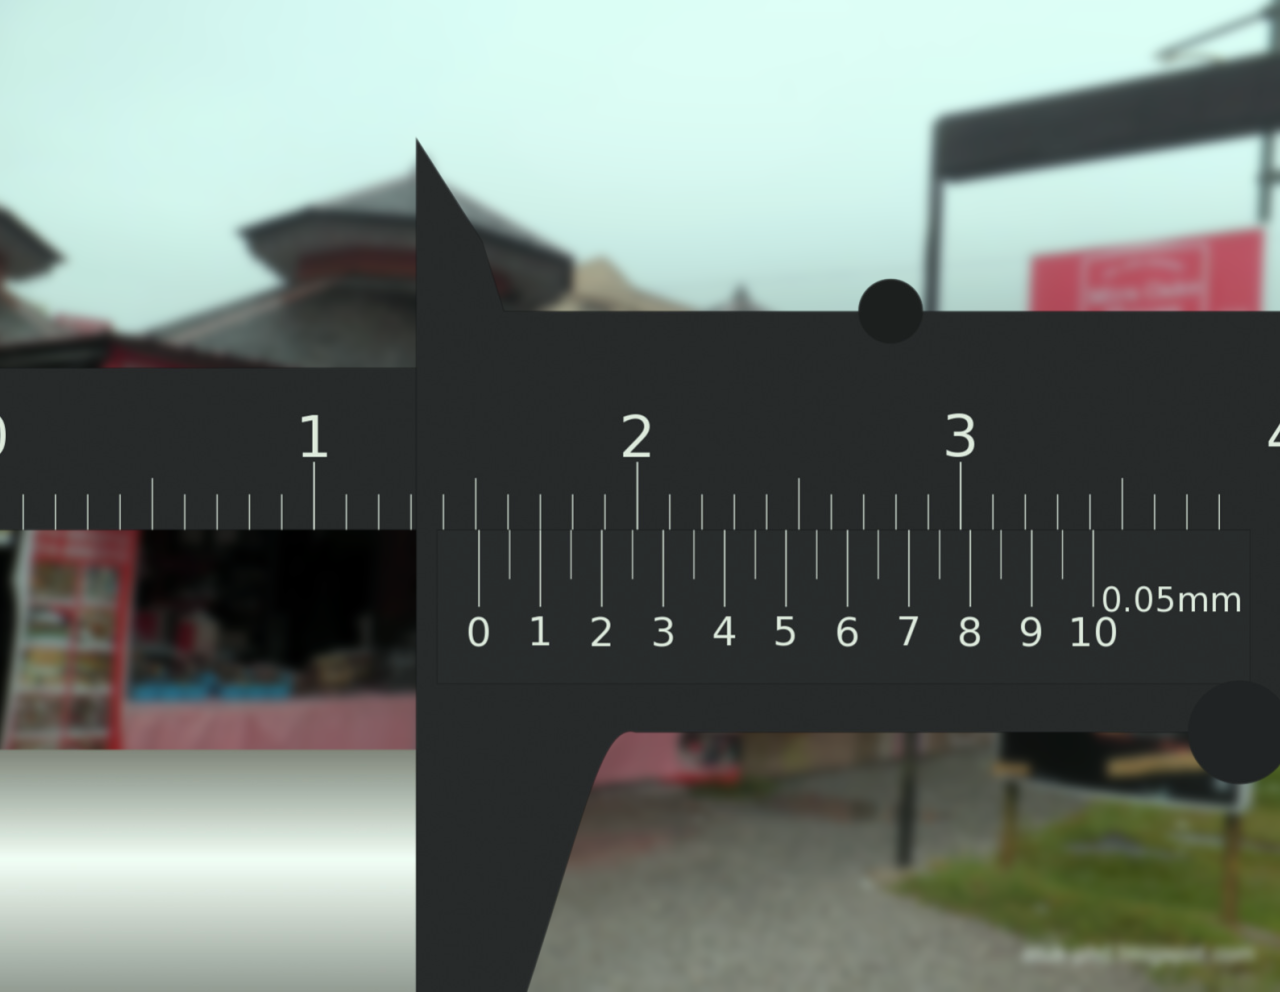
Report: 15.10 mm
